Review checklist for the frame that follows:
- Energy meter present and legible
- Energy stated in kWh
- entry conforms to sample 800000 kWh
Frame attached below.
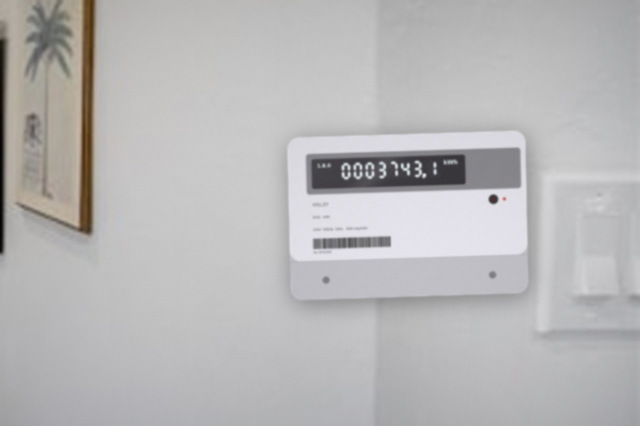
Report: 3743.1 kWh
